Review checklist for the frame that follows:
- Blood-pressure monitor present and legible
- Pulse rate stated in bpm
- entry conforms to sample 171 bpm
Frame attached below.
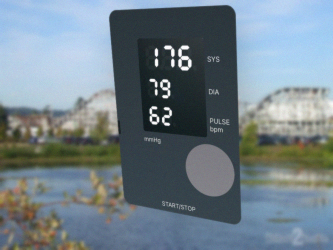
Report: 62 bpm
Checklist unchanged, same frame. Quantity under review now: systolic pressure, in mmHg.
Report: 176 mmHg
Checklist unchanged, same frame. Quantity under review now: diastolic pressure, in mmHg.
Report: 79 mmHg
